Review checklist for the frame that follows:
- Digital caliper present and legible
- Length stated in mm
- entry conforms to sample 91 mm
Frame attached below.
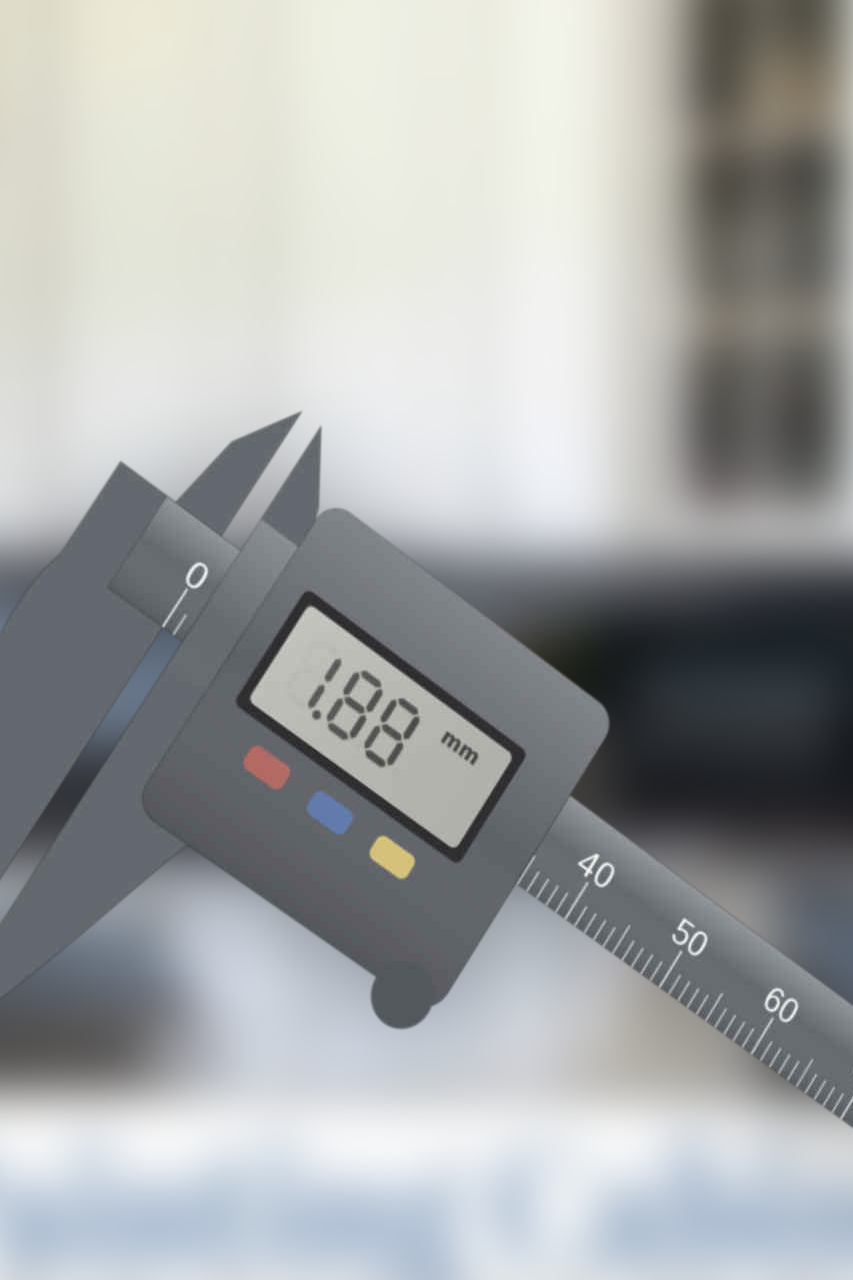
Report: 1.88 mm
